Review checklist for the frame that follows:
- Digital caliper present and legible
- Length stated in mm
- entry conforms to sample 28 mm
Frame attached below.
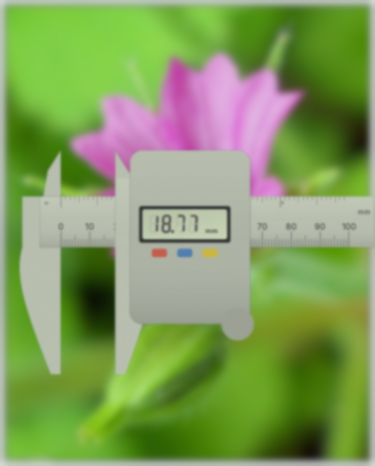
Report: 18.77 mm
